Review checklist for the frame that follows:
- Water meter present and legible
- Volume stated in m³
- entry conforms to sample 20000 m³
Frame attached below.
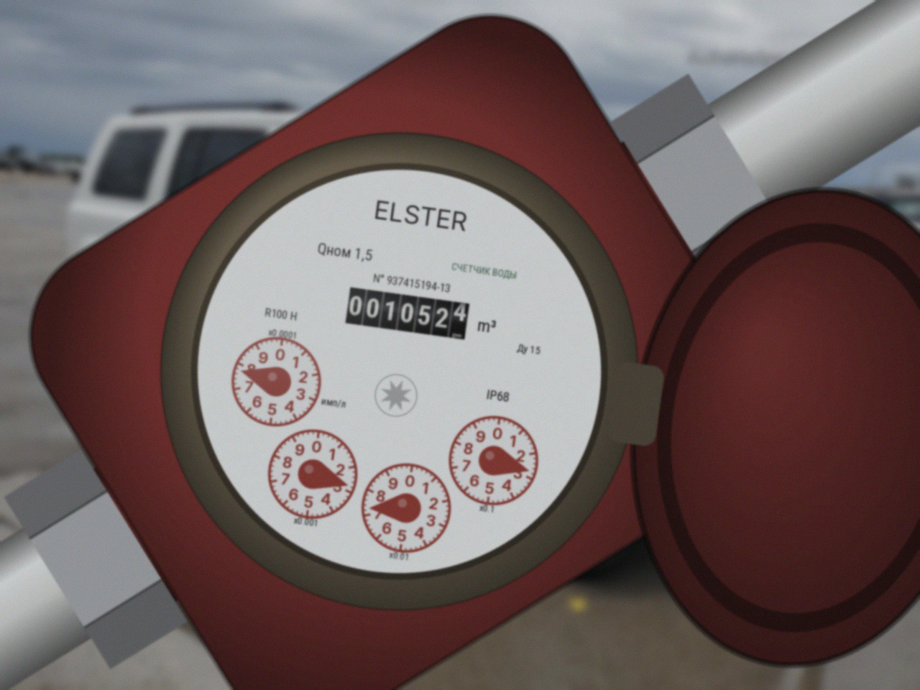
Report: 10524.2727 m³
